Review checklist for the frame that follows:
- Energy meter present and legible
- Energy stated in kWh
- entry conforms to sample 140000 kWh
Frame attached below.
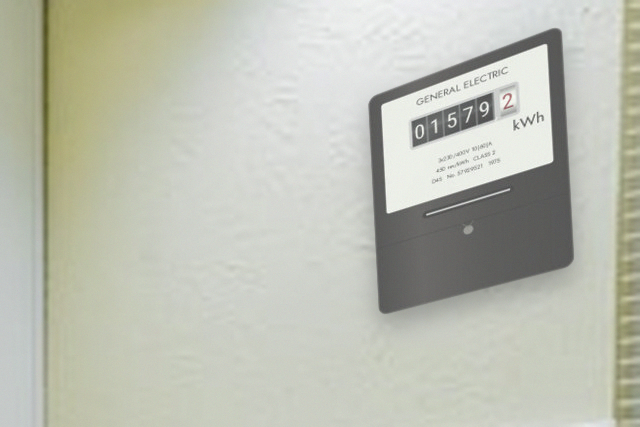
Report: 1579.2 kWh
